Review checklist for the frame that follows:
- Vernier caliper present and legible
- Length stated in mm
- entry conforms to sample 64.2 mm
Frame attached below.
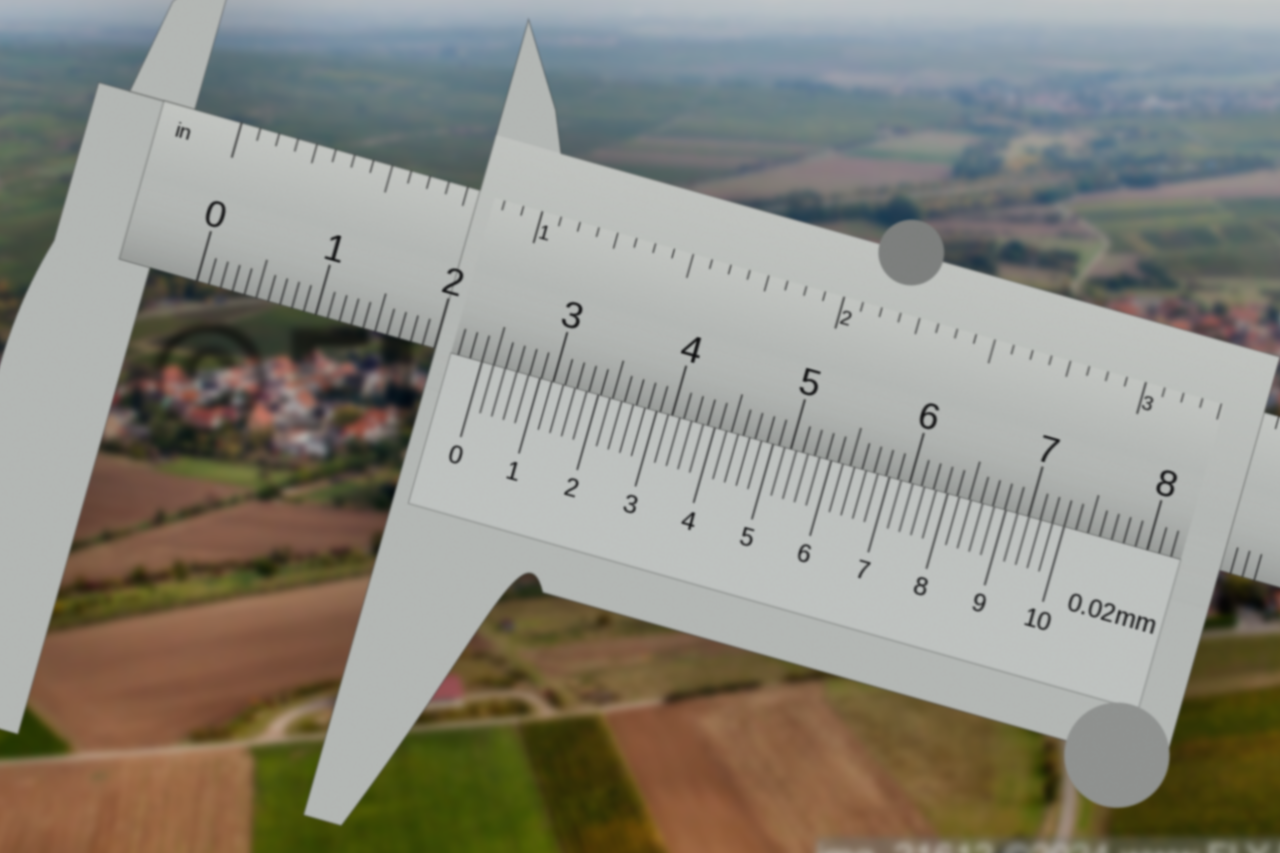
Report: 24.0 mm
